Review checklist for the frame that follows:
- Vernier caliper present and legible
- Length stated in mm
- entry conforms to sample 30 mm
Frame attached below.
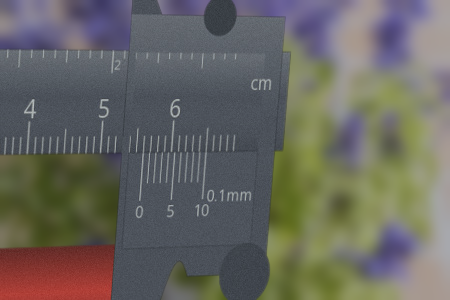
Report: 56.0 mm
